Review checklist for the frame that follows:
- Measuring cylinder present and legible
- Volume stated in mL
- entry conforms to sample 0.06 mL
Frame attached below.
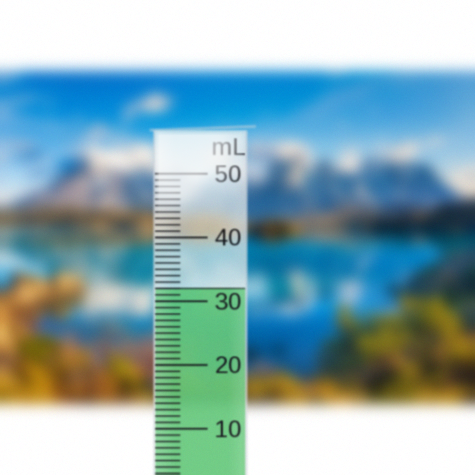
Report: 32 mL
